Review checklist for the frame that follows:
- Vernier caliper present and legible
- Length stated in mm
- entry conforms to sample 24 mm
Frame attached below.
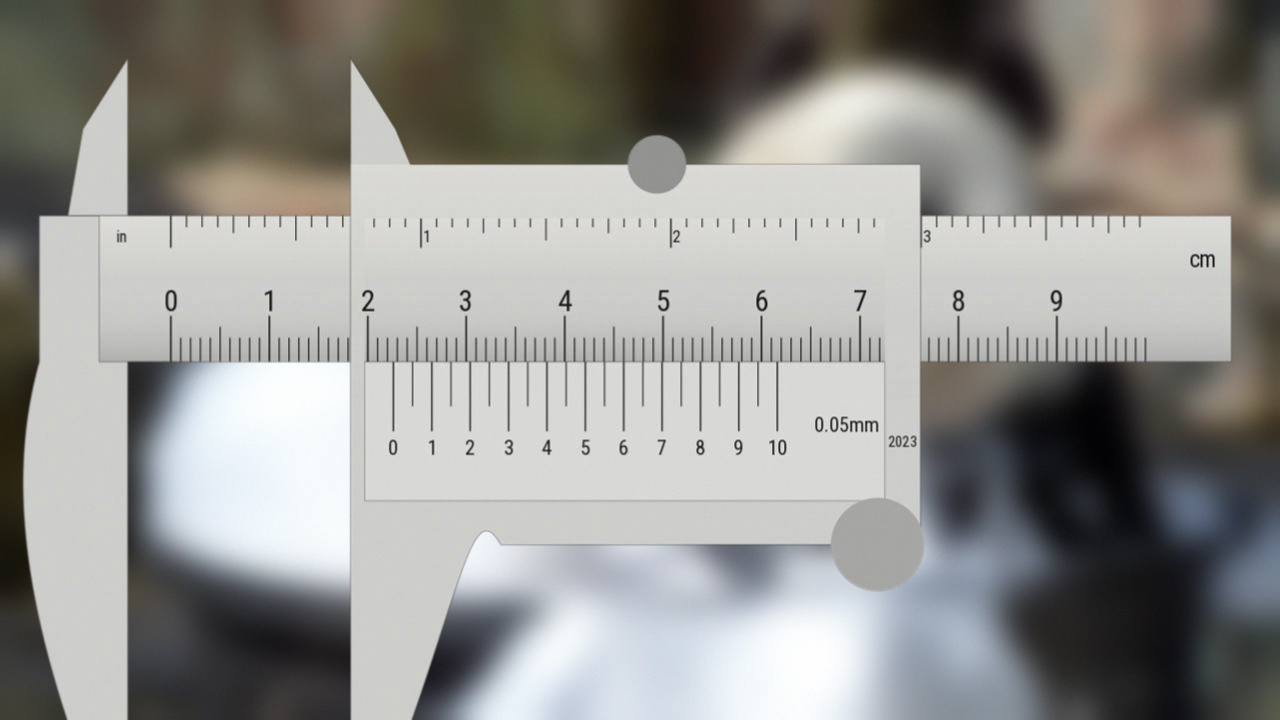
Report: 22.6 mm
